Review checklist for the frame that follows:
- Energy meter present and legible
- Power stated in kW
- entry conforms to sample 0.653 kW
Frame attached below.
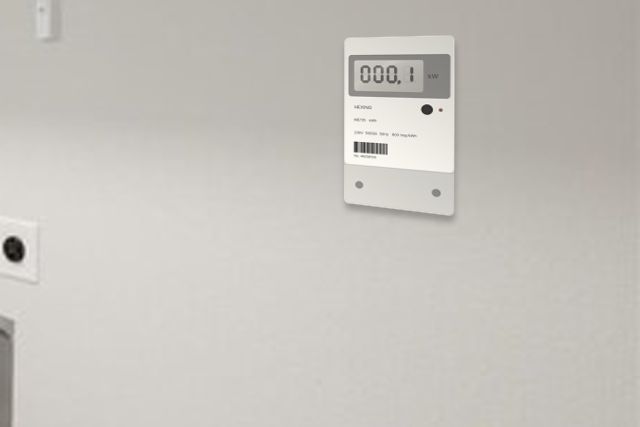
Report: 0.1 kW
